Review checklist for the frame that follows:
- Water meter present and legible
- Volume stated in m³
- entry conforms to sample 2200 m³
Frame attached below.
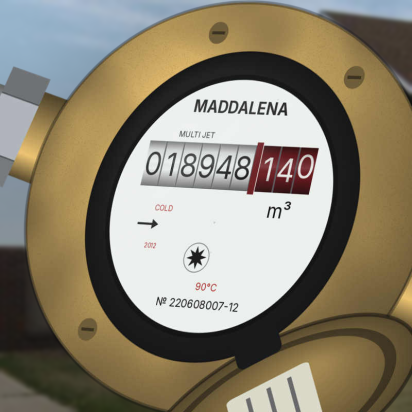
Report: 18948.140 m³
